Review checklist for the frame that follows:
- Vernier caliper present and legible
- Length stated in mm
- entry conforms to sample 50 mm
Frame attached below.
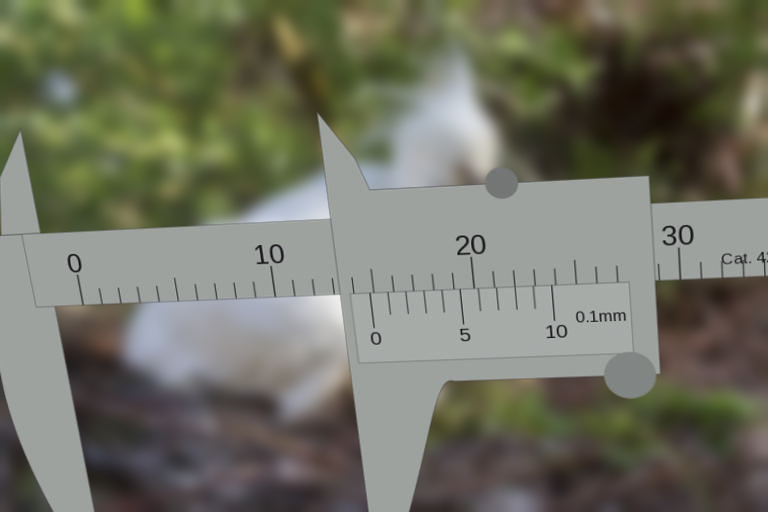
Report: 14.8 mm
